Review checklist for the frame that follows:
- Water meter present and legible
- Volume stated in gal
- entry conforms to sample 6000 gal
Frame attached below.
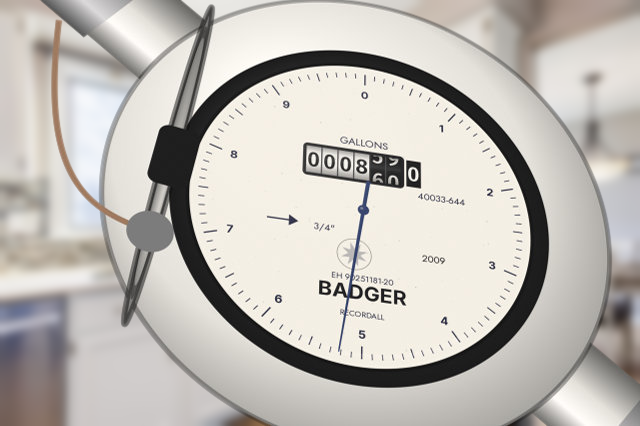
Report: 8595.2 gal
